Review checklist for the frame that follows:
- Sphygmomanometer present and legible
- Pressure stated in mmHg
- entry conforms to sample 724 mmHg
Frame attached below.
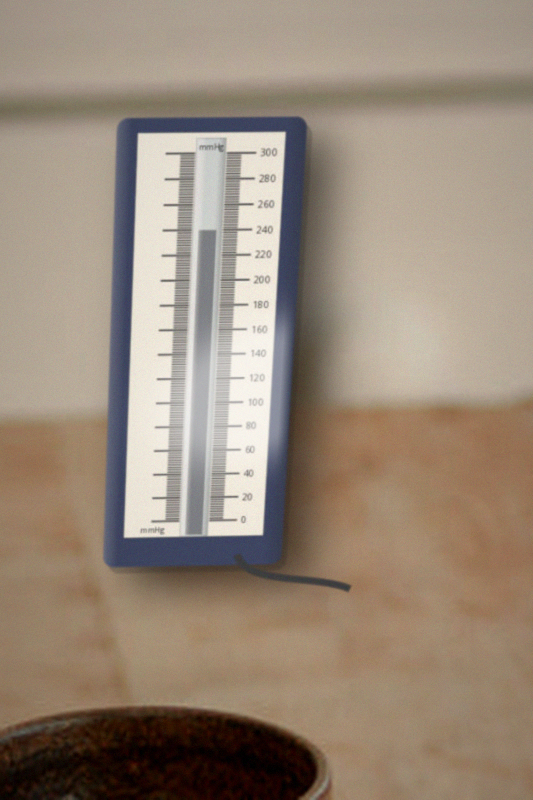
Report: 240 mmHg
